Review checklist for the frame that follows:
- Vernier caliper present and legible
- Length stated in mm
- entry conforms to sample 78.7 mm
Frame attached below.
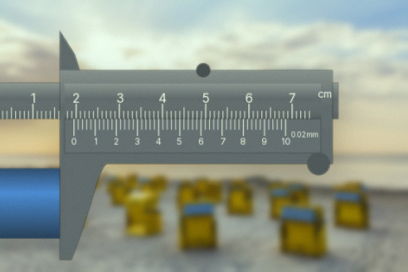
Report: 19.5 mm
